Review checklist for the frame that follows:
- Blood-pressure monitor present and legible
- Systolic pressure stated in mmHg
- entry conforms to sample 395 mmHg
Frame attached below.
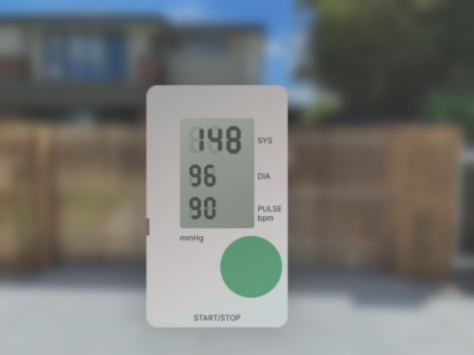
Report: 148 mmHg
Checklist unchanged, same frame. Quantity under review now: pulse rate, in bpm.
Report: 90 bpm
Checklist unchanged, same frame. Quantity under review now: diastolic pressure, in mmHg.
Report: 96 mmHg
